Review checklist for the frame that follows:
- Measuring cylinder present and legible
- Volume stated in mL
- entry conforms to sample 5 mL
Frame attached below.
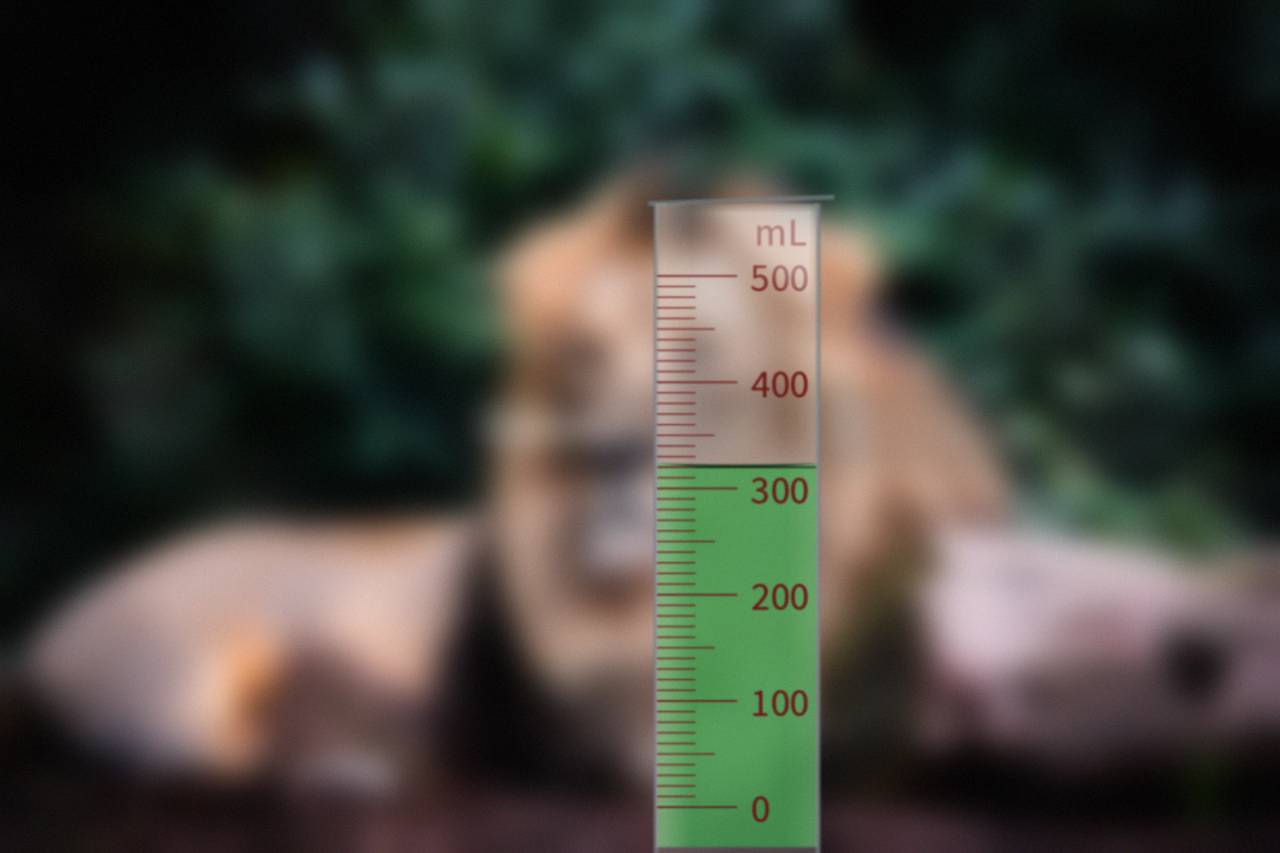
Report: 320 mL
